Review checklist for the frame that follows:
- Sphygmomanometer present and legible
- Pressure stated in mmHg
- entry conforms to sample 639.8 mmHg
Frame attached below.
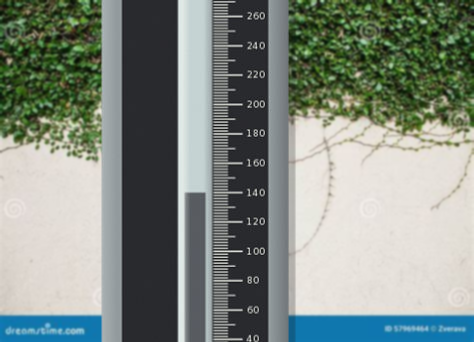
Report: 140 mmHg
